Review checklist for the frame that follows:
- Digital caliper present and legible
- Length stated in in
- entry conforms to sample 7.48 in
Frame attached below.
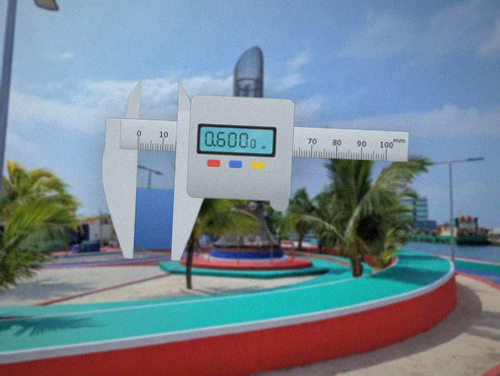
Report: 0.6000 in
